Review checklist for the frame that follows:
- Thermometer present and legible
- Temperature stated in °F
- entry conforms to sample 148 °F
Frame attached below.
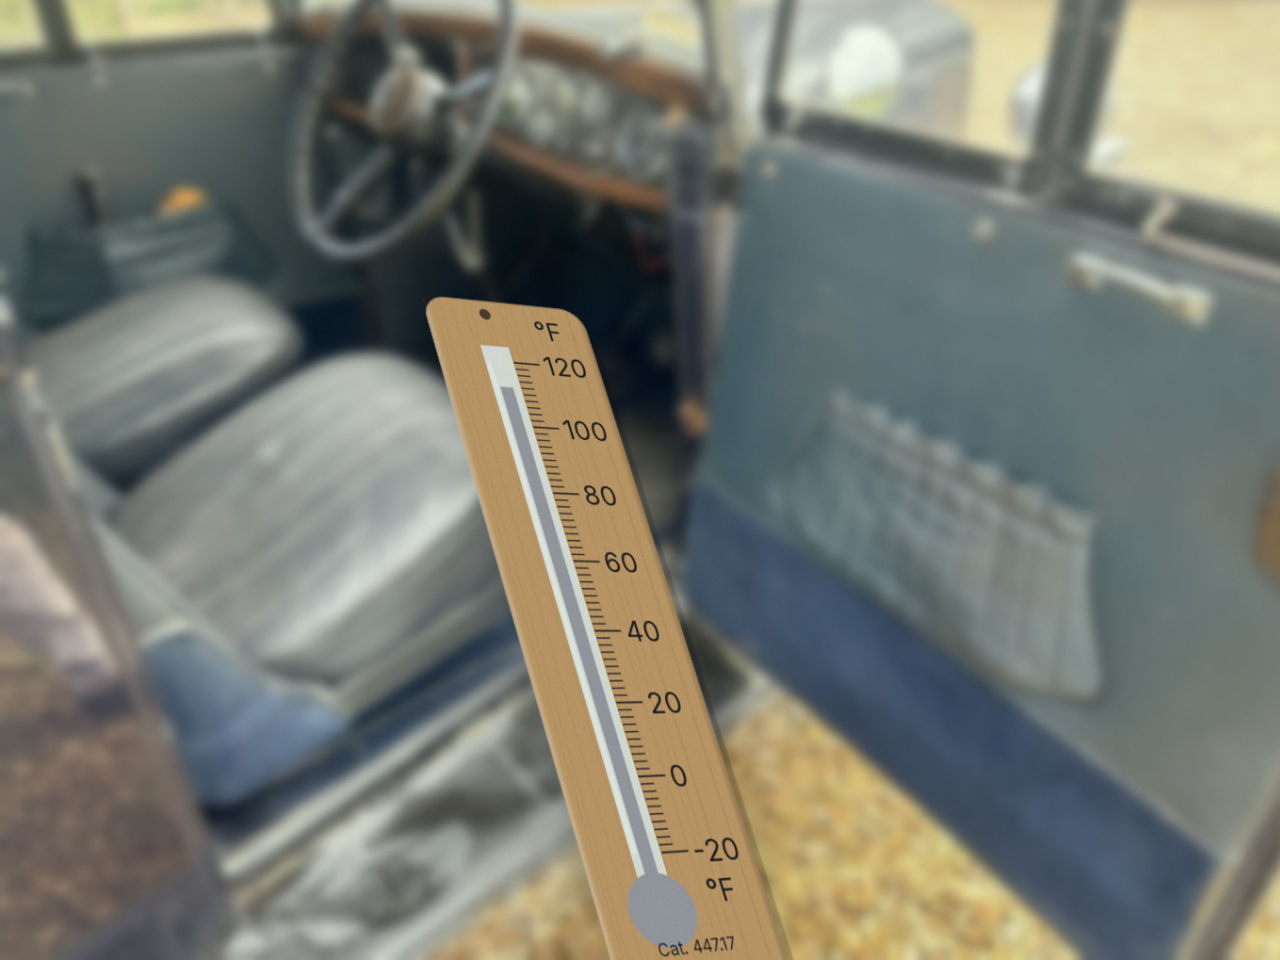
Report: 112 °F
